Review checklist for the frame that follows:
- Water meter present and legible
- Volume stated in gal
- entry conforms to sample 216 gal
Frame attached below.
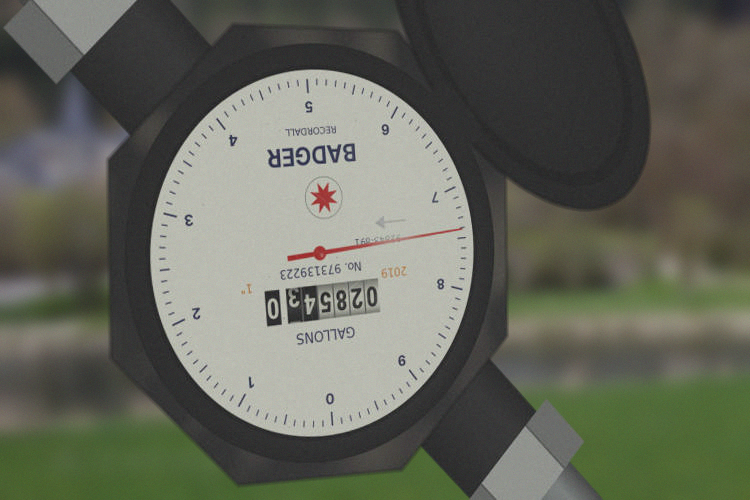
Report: 285427.4 gal
